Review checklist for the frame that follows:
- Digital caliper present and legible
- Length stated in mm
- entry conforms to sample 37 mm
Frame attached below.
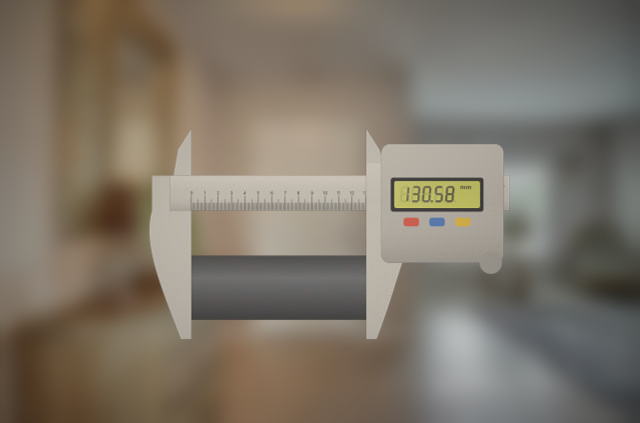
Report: 130.58 mm
